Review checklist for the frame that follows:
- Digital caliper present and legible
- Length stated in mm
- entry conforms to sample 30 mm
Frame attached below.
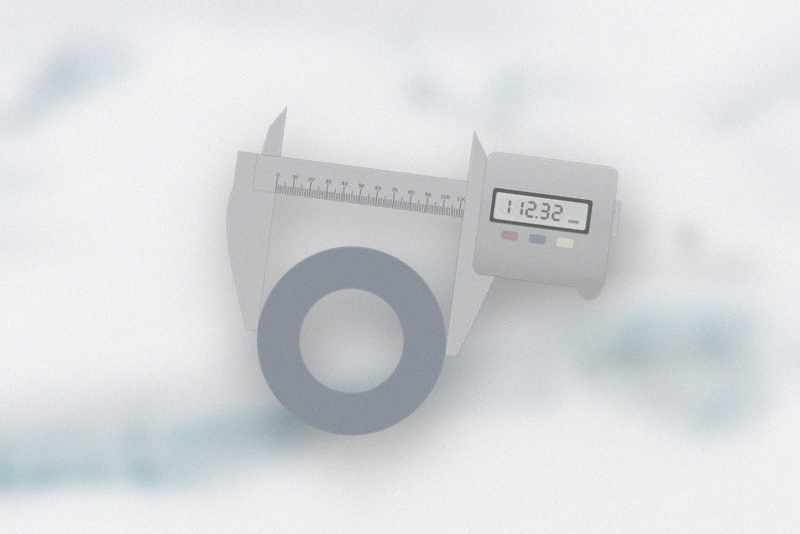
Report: 112.32 mm
